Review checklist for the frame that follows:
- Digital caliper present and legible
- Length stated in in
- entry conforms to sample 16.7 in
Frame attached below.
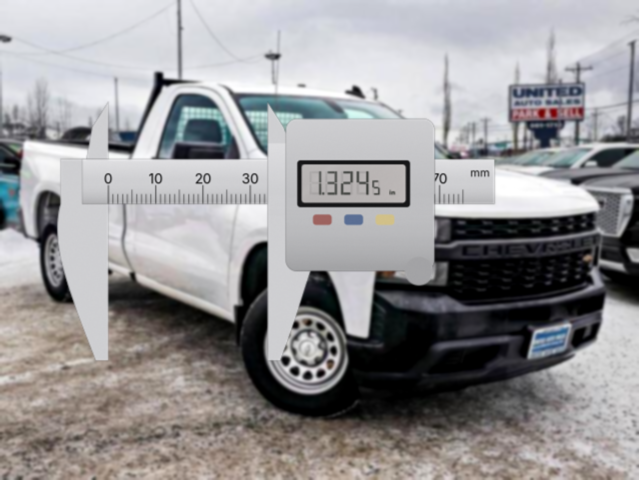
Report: 1.3245 in
